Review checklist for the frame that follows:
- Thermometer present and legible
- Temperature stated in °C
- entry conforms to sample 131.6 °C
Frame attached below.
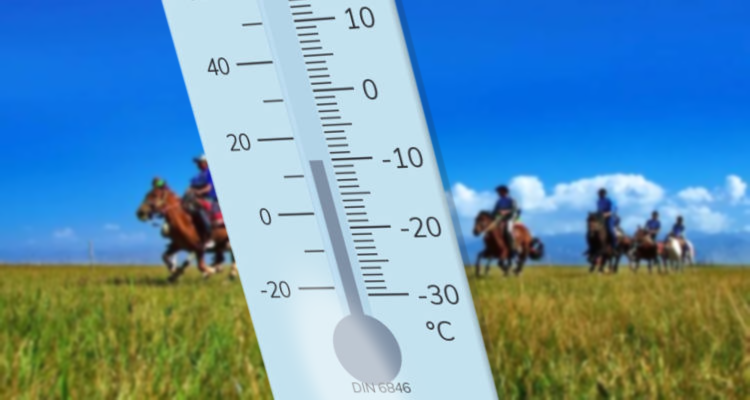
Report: -10 °C
